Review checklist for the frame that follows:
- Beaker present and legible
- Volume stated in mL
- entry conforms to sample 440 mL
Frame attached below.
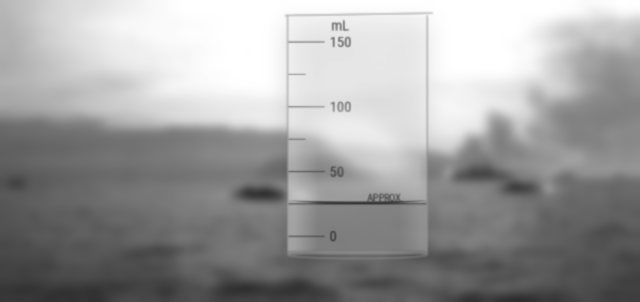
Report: 25 mL
